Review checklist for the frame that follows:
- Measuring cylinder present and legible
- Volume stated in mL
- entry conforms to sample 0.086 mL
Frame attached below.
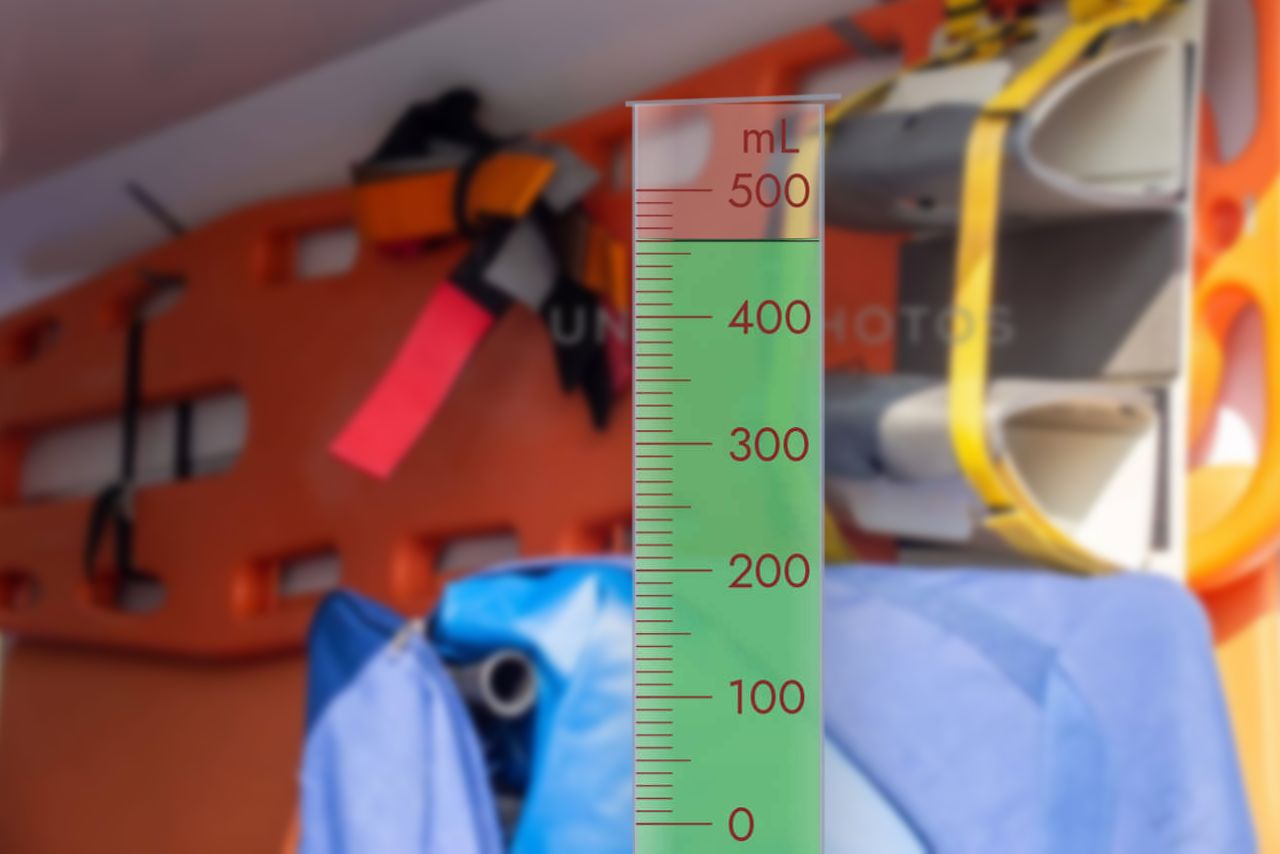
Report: 460 mL
